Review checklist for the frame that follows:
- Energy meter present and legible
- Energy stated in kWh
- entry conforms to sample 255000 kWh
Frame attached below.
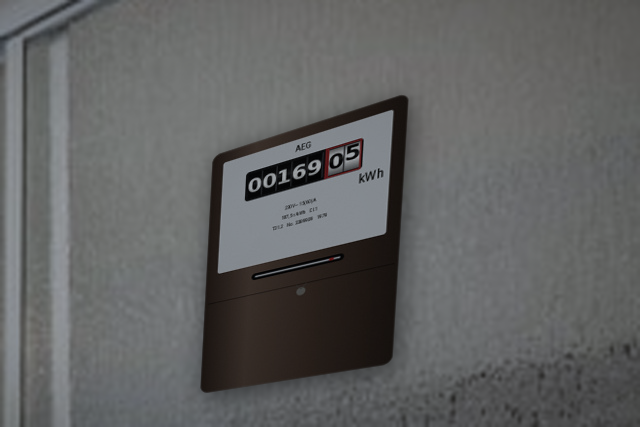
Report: 169.05 kWh
